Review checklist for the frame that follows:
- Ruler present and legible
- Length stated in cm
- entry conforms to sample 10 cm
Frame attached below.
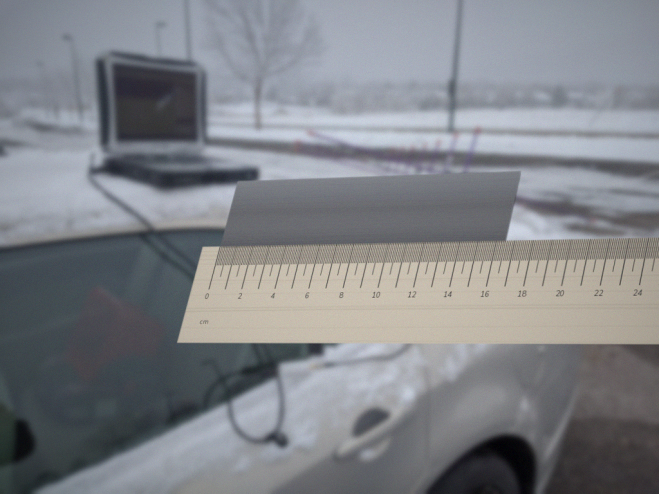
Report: 16.5 cm
